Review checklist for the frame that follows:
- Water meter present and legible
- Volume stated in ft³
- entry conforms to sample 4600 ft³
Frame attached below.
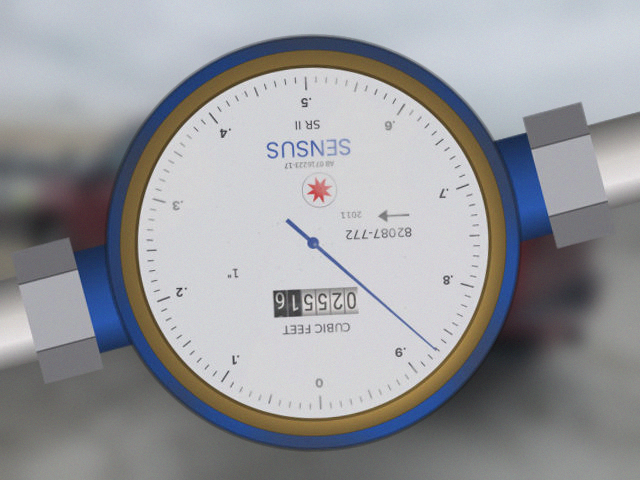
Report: 25515.87 ft³
